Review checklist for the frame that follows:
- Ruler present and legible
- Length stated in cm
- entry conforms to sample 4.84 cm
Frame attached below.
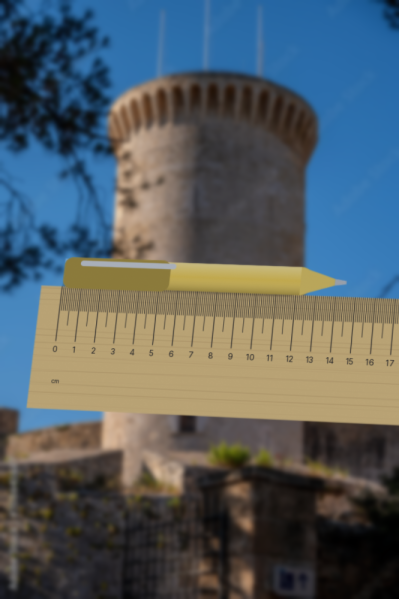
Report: 14.5 cm
